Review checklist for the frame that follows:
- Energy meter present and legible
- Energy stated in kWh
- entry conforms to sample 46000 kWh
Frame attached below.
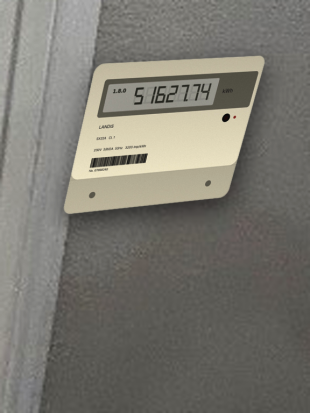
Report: 51627.74 kWh
